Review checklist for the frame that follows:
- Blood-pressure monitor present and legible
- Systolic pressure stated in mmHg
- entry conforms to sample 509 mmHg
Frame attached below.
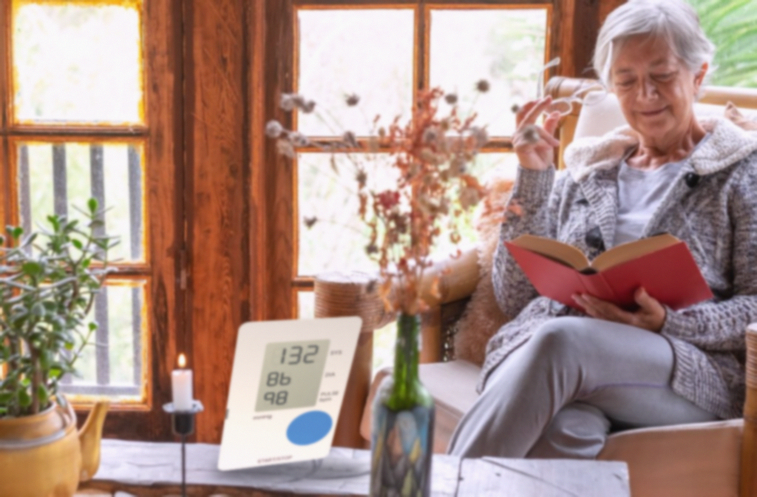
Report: 132 mmHg
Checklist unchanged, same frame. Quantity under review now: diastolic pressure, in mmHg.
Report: 86 mmHg
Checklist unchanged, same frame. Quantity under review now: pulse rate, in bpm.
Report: 98 bpm
